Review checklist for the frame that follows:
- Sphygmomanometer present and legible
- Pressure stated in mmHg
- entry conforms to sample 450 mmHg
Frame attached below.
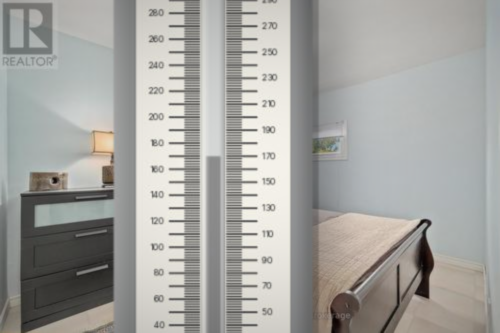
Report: 170 mmHg
